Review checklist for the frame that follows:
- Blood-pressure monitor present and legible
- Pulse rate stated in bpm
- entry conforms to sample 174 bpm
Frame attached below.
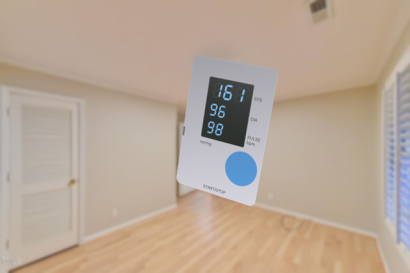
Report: 98 bpm
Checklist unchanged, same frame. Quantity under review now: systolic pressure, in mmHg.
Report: 161 mmHg
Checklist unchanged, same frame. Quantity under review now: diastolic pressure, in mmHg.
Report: 96 mmHg
